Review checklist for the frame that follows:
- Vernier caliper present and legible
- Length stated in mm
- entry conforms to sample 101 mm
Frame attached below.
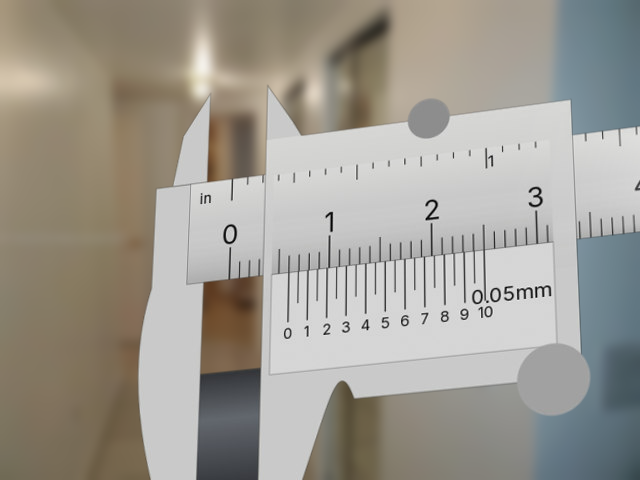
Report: 6.0 mm
